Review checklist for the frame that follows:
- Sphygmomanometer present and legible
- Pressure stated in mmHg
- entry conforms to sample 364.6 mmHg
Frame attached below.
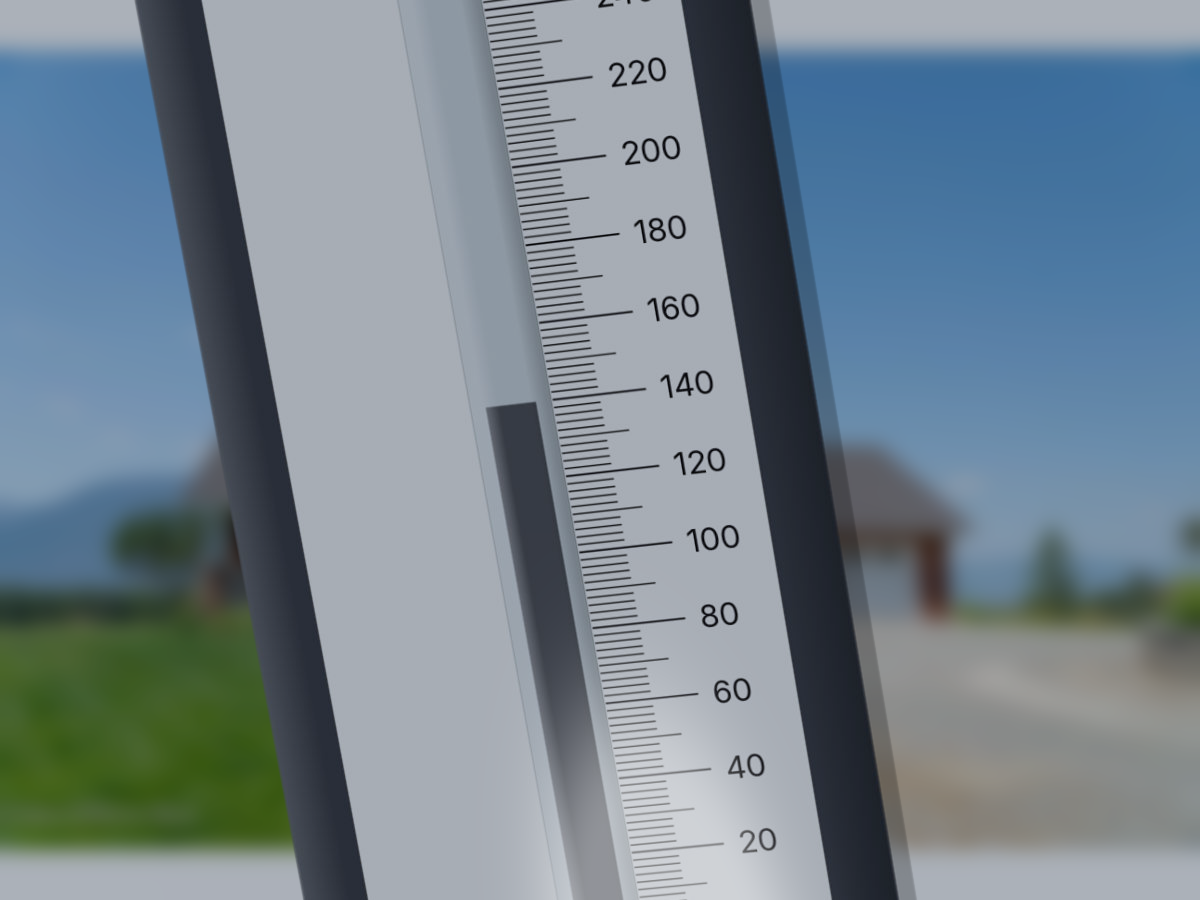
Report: 140 mmHg
